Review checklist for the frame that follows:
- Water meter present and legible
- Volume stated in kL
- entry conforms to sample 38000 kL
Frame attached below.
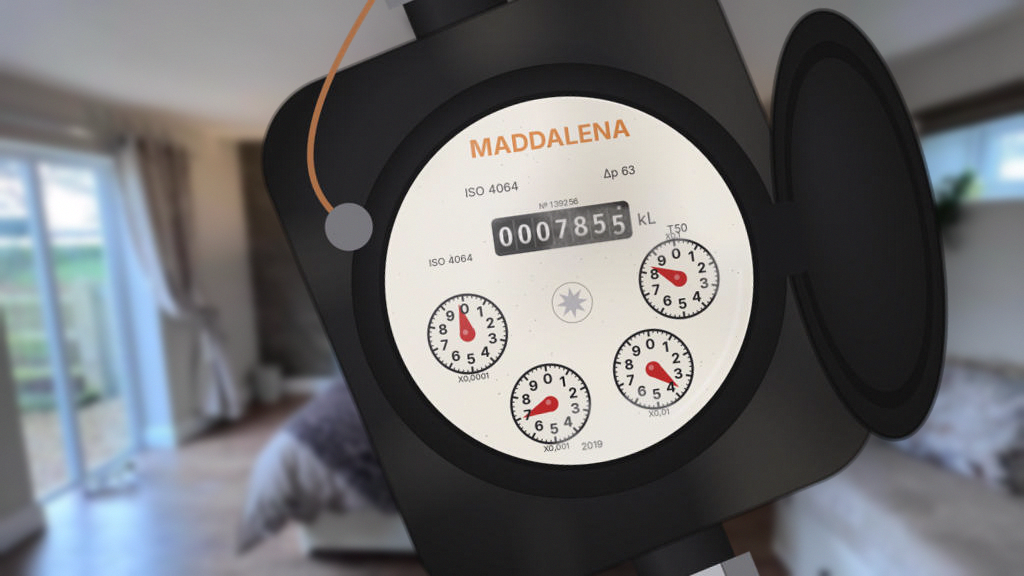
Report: 7854.8369 kL
